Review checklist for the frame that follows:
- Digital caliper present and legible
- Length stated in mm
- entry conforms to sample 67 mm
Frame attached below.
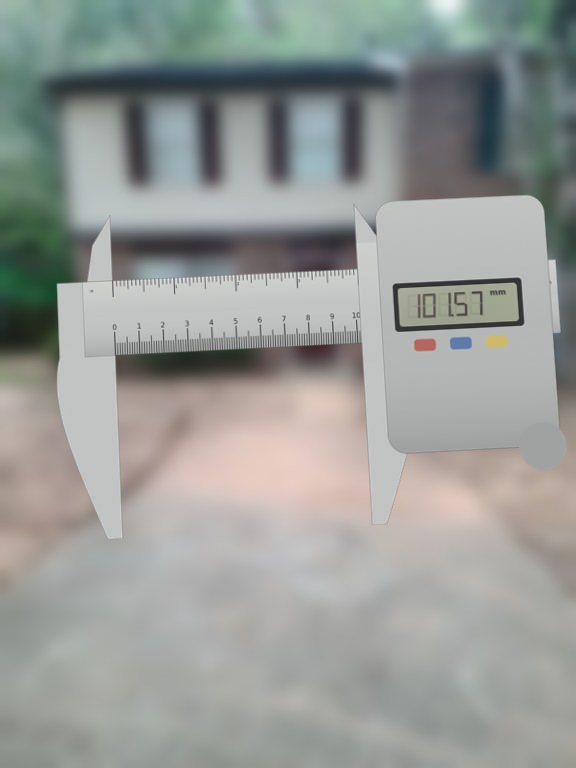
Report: 101.57 mm
